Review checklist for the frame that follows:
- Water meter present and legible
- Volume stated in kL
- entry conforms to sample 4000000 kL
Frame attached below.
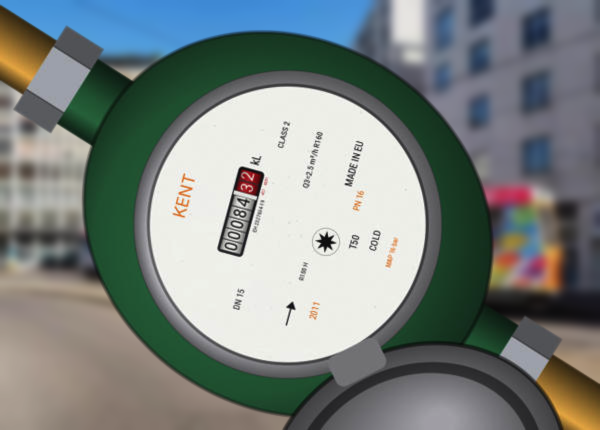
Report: 84.32 kL
